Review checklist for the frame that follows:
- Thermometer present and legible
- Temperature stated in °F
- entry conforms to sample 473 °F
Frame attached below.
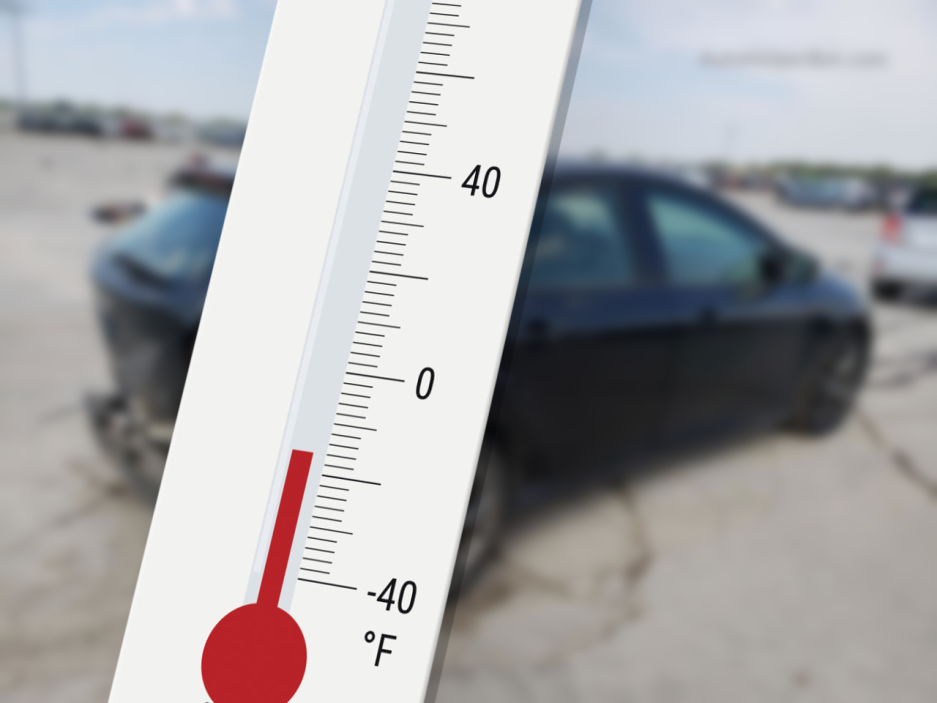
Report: -16 °F
